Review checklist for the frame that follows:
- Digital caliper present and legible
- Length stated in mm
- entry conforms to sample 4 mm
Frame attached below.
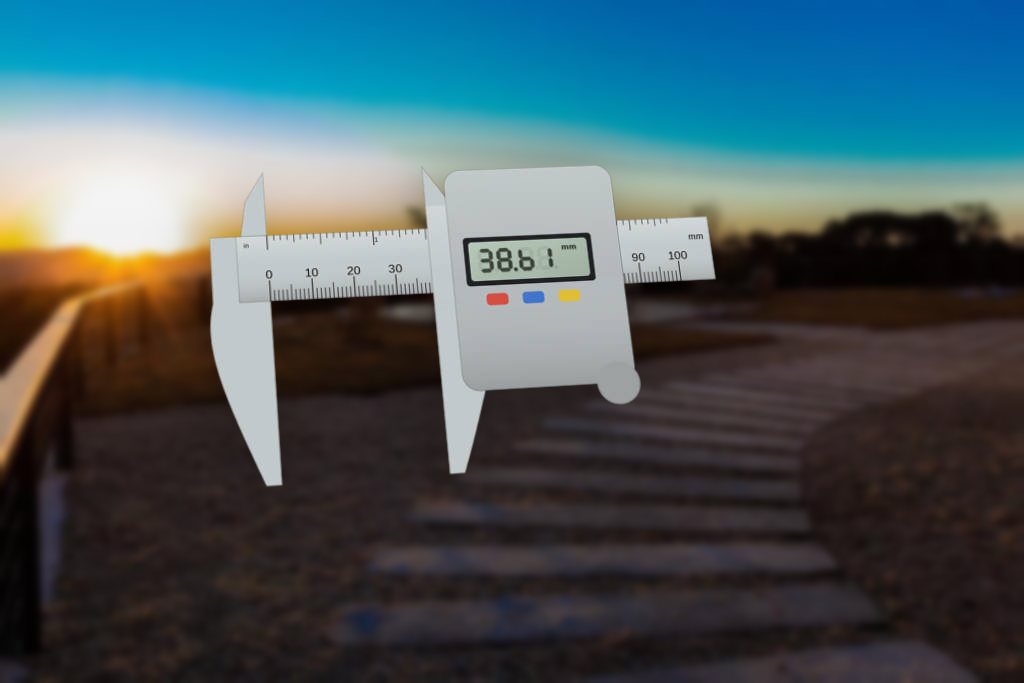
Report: 38.61 mm
